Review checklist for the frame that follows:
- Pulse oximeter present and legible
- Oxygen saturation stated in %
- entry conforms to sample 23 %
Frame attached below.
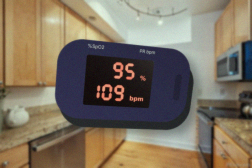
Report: 95 %
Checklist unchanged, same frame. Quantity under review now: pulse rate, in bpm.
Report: 109 bpm
